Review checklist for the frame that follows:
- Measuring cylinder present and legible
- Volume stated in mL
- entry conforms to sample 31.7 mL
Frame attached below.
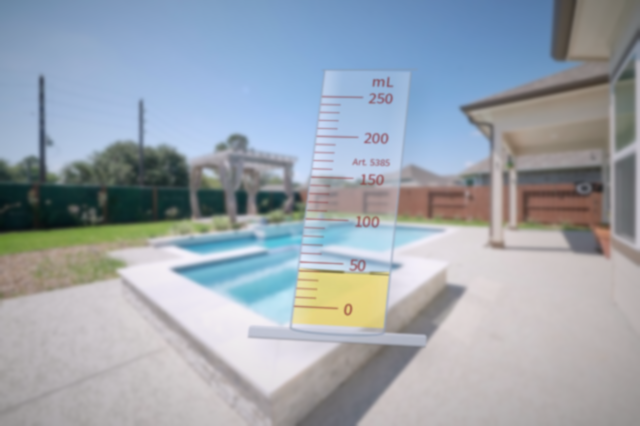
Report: 40 mL
